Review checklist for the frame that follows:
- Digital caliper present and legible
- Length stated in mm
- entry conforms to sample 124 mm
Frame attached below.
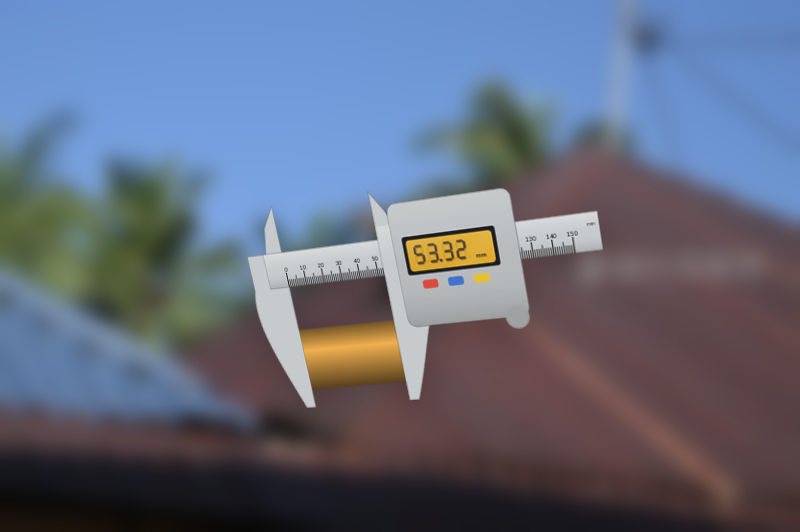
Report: 53.32 mm
